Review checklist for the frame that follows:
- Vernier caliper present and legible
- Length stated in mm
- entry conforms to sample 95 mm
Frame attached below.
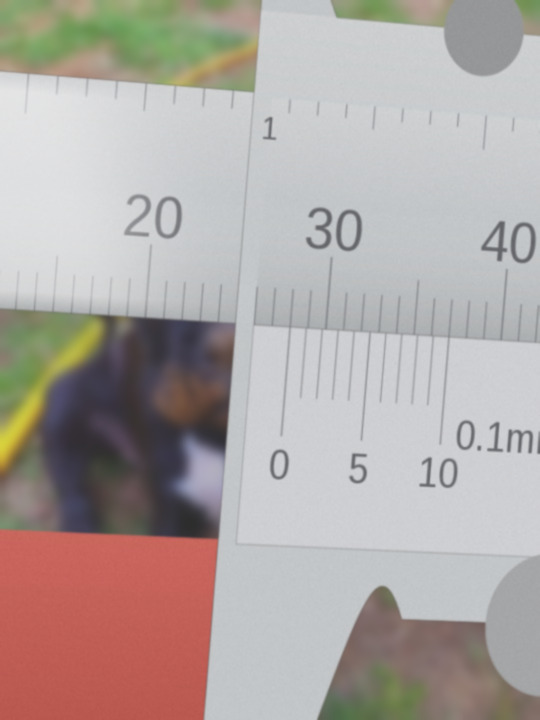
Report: 28.0 mm
